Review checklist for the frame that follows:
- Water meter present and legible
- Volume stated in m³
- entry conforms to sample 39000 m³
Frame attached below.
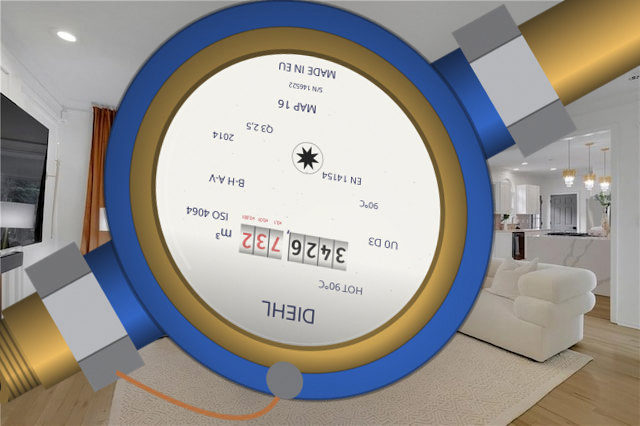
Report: 3426.732 m³
